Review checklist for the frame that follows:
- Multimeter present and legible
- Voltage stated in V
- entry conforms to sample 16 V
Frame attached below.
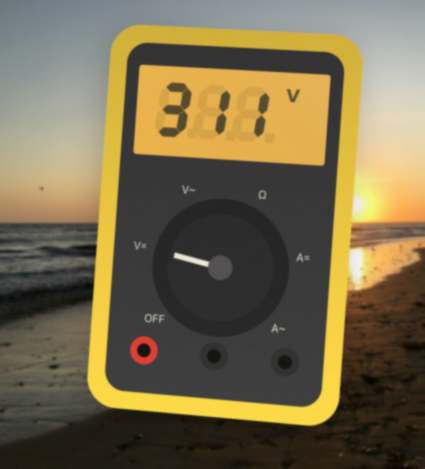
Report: 311 V
